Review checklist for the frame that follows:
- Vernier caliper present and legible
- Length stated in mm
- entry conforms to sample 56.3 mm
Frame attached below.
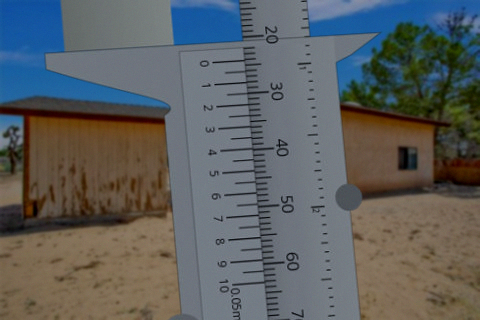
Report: 24.2 mm
